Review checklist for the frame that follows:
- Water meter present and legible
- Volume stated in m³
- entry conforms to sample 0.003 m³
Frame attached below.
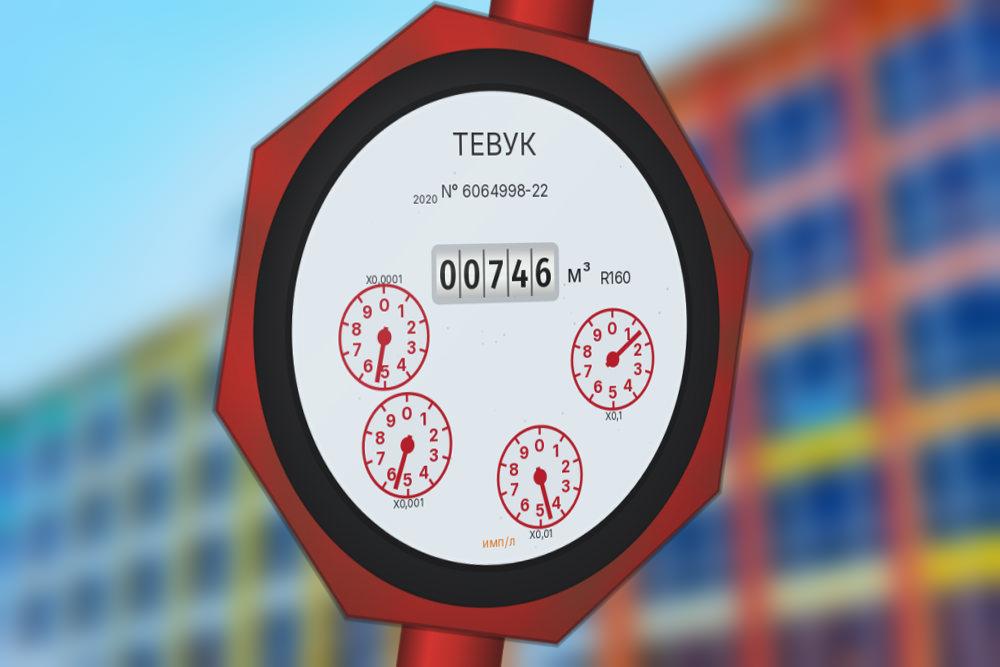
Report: 746.1455 m³
